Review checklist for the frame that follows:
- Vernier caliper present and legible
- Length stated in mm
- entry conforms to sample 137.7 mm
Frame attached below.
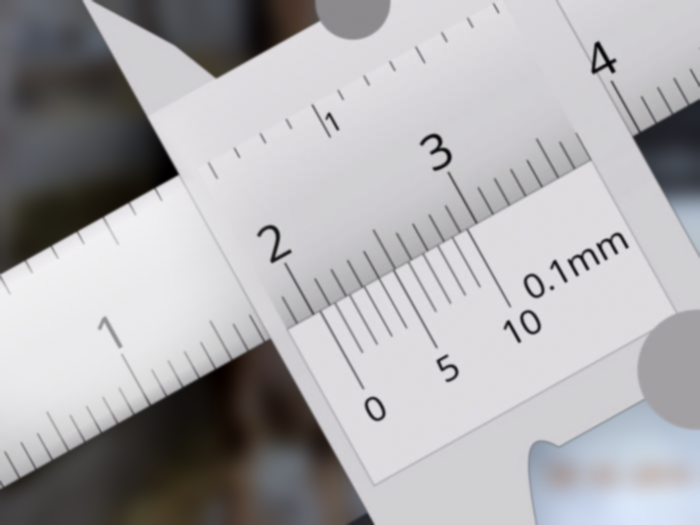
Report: 20.4 mm
